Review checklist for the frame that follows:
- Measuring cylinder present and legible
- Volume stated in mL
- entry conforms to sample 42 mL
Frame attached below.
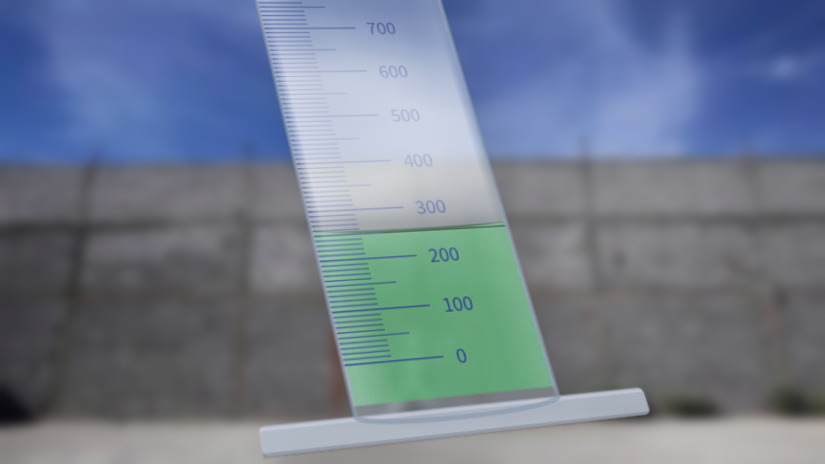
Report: 250 mL
